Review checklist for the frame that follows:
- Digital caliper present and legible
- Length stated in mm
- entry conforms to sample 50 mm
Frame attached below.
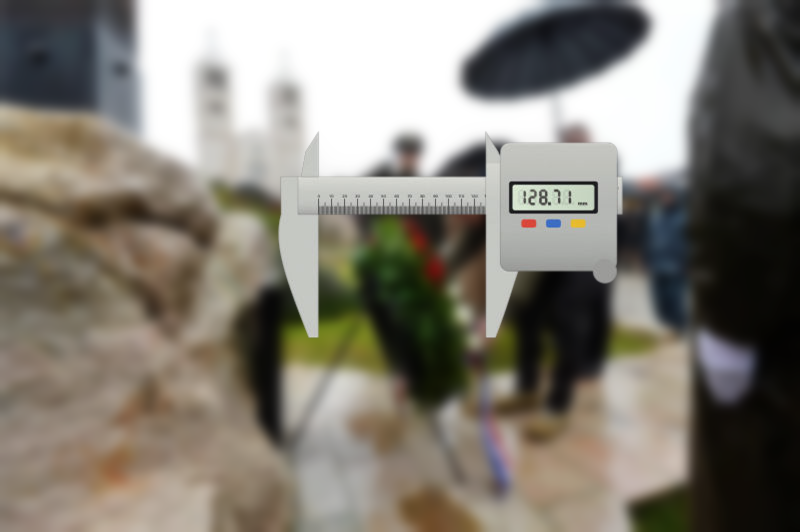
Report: 128.71 mm
